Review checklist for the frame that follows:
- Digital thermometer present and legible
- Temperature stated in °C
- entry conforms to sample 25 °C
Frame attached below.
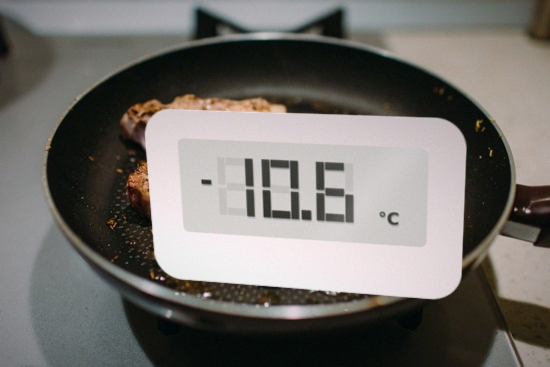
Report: -10.6 °C
